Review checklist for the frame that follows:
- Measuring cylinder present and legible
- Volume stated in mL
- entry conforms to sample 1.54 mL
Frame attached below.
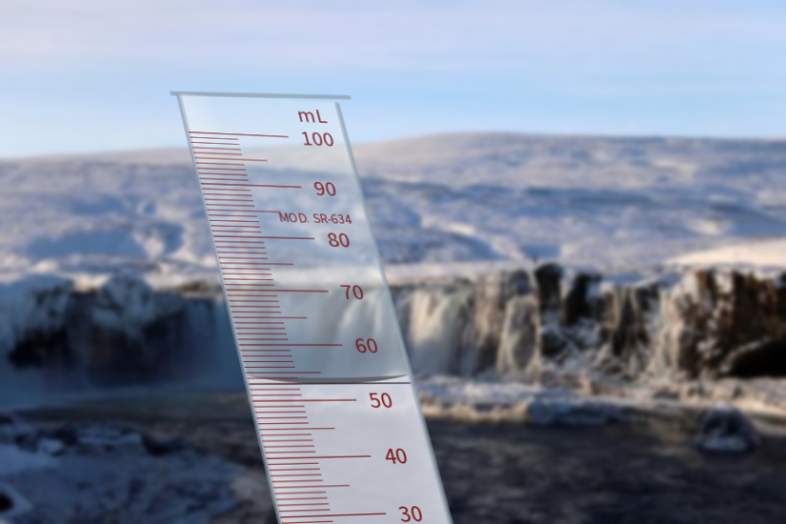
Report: 53 mL
